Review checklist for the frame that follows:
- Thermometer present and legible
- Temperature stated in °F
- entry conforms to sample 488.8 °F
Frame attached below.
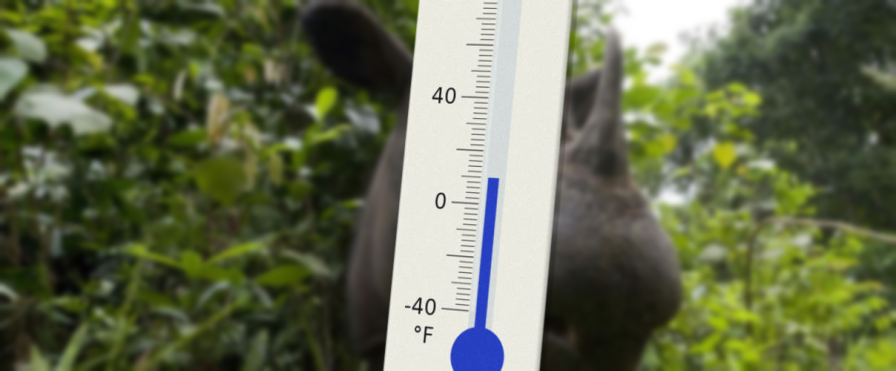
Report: 10 °F
